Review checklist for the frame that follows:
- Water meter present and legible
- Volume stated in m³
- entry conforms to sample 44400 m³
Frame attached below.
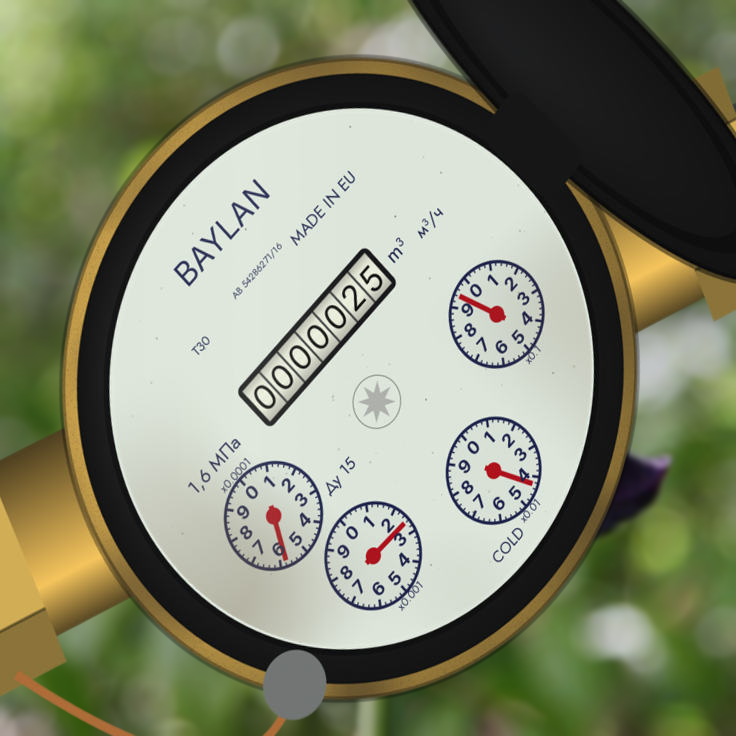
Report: 24.9425 m³
